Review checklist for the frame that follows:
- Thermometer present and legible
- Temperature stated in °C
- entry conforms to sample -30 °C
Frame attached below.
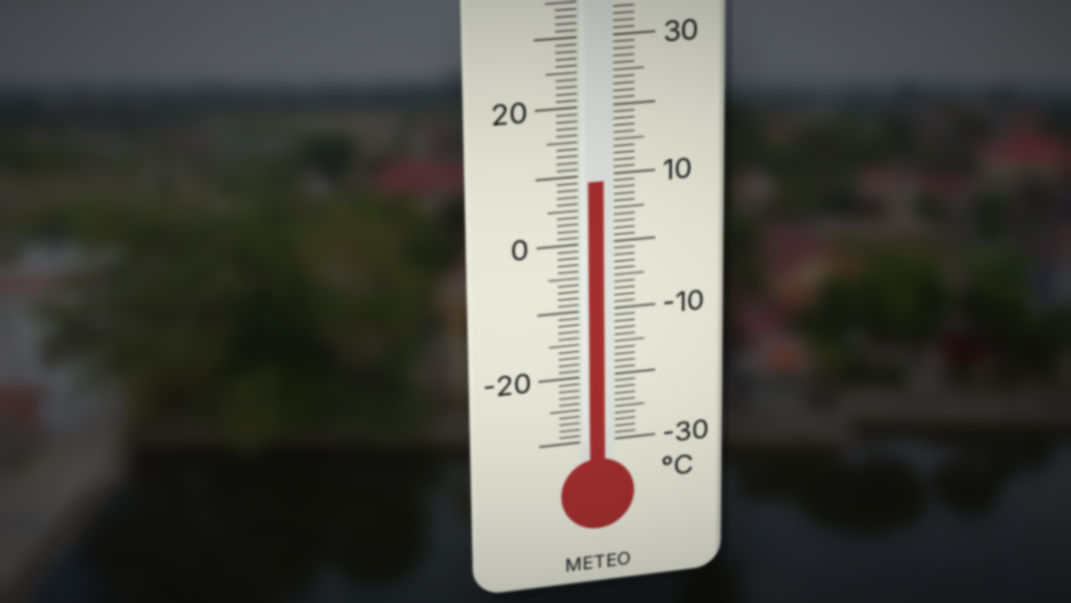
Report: 9 °C
